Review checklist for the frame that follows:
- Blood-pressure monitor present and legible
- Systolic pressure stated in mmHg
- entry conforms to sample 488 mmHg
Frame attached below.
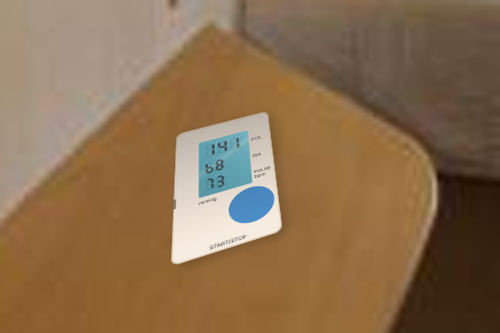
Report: 141 mmHg
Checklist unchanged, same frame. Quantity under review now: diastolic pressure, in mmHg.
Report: 68 mmHg
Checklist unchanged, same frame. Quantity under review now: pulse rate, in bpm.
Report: 73 bpm
